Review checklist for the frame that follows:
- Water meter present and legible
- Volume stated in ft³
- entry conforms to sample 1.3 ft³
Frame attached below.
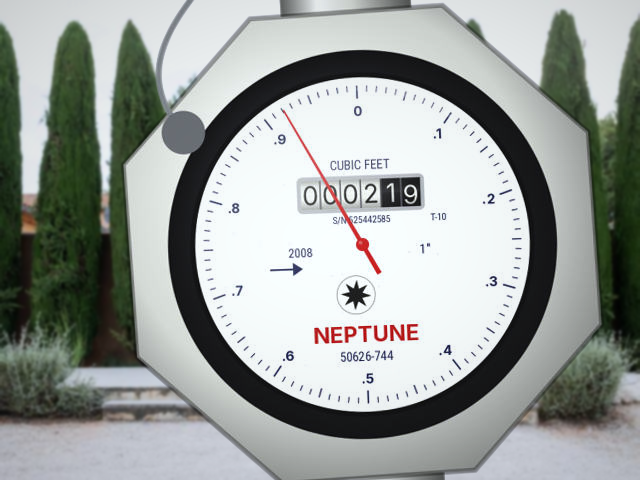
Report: 218.92 ft³
